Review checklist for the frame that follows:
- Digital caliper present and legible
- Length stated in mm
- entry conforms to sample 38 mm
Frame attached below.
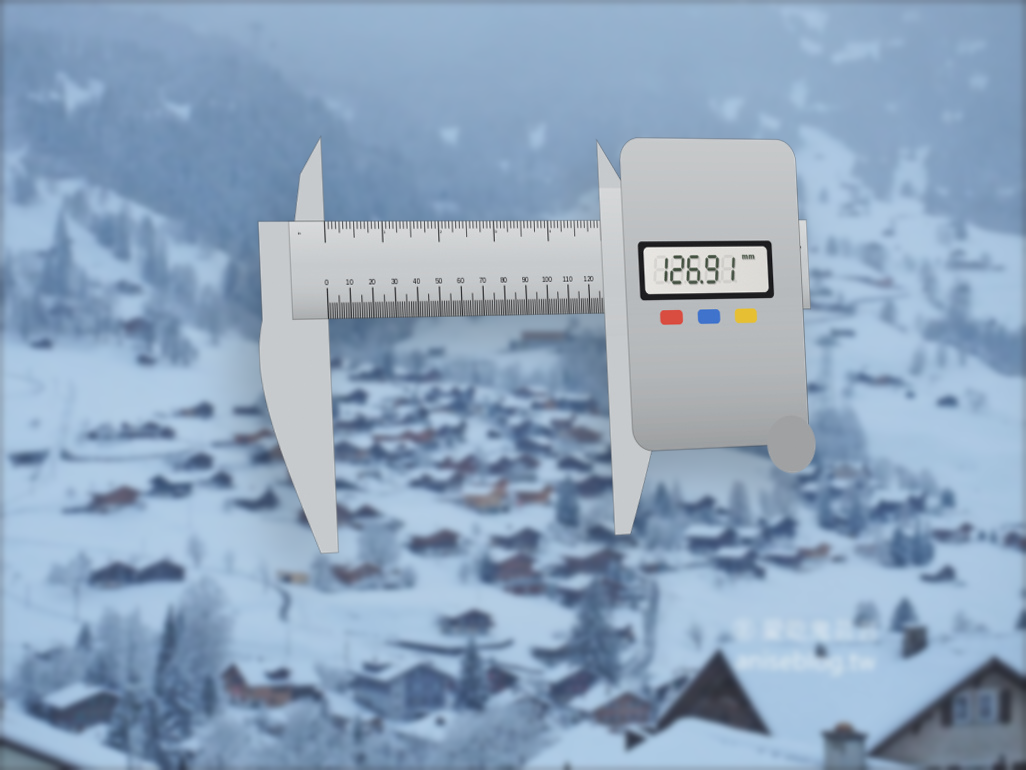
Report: 126.91 mm
